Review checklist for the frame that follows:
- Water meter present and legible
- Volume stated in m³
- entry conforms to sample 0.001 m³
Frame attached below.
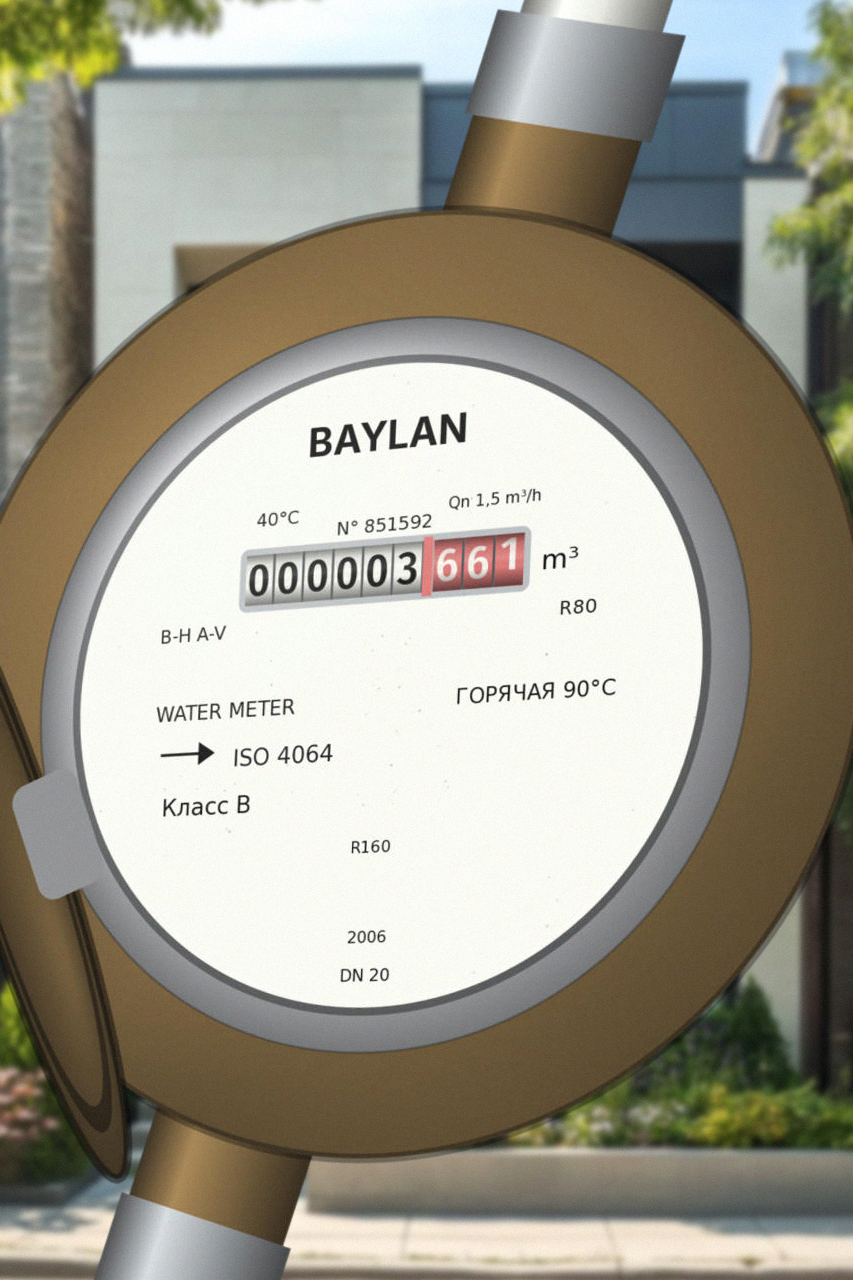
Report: 3.661 m³
